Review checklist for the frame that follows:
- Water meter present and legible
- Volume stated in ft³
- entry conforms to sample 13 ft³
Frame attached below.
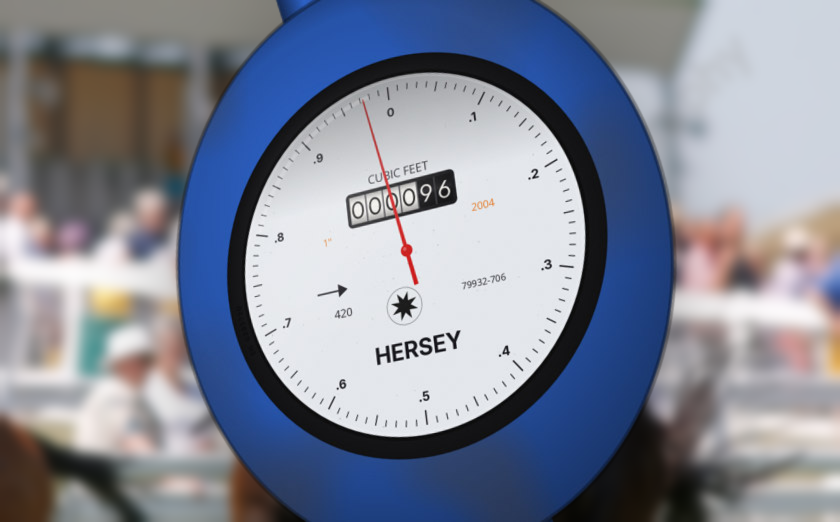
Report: 95.97 ft³
